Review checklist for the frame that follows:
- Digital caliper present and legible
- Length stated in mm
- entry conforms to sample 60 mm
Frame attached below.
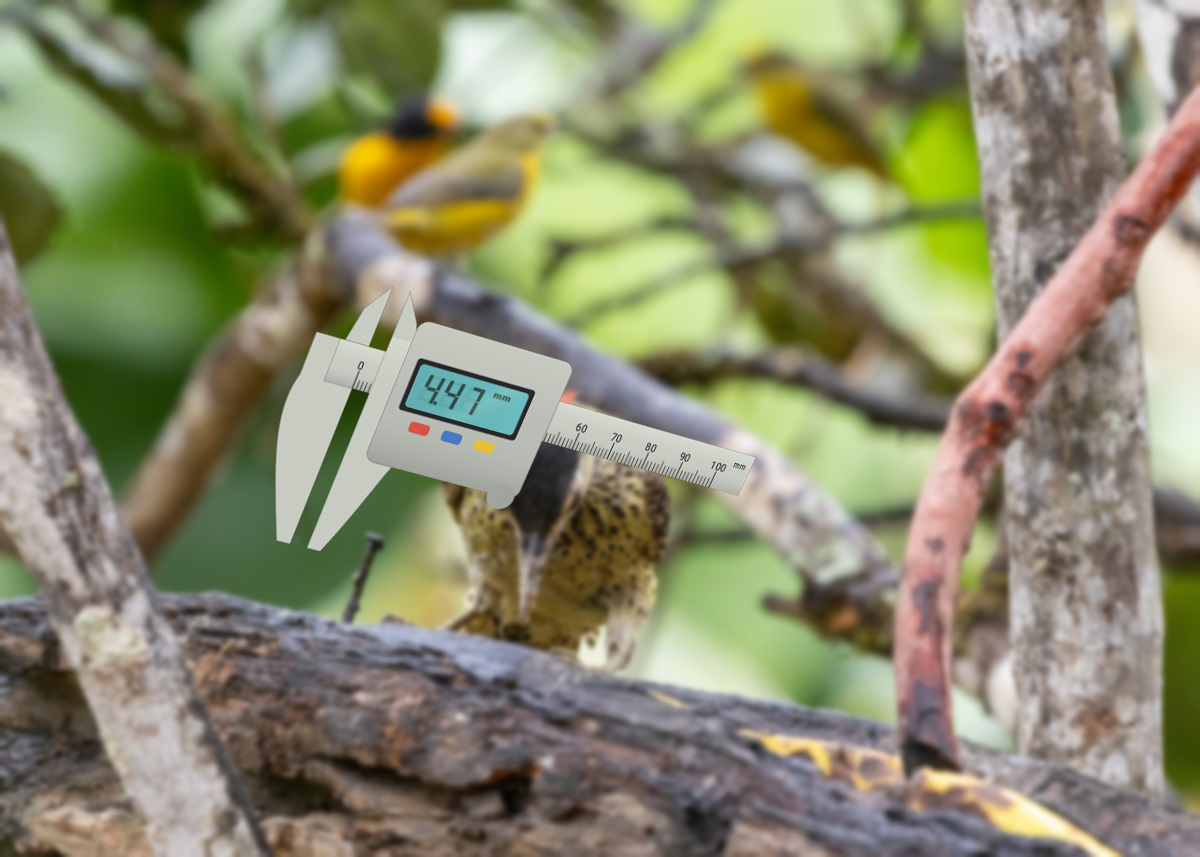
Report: 4.47 mm
